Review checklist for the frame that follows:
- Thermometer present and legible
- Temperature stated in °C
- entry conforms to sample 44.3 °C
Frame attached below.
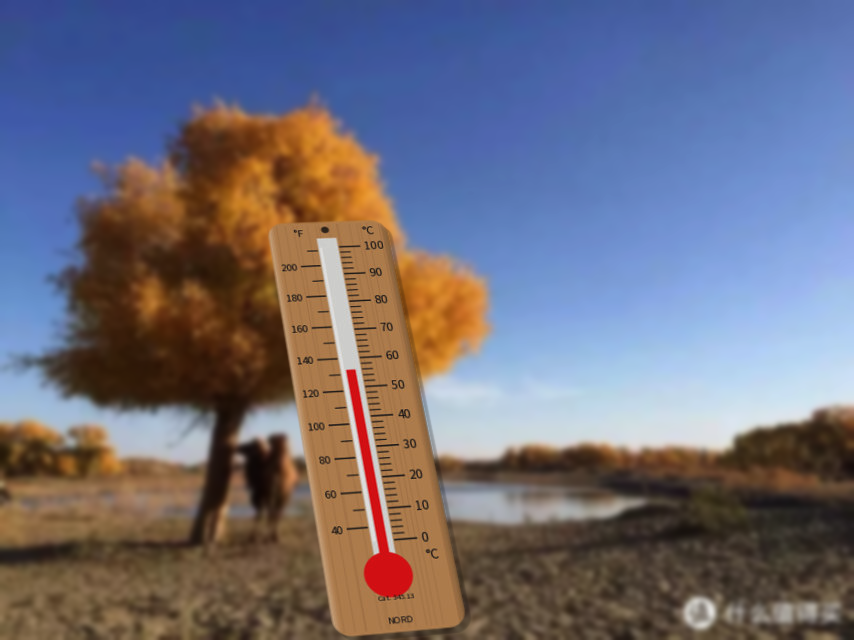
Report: 56 °C
